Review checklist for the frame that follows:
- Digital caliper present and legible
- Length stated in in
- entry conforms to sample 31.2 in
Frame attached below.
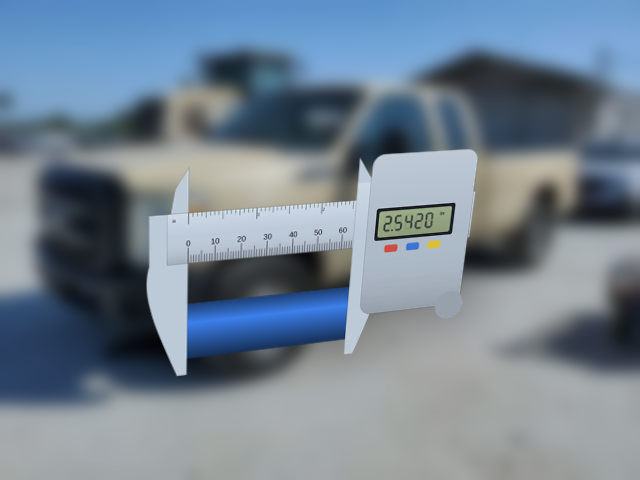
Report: 2.5420 in
